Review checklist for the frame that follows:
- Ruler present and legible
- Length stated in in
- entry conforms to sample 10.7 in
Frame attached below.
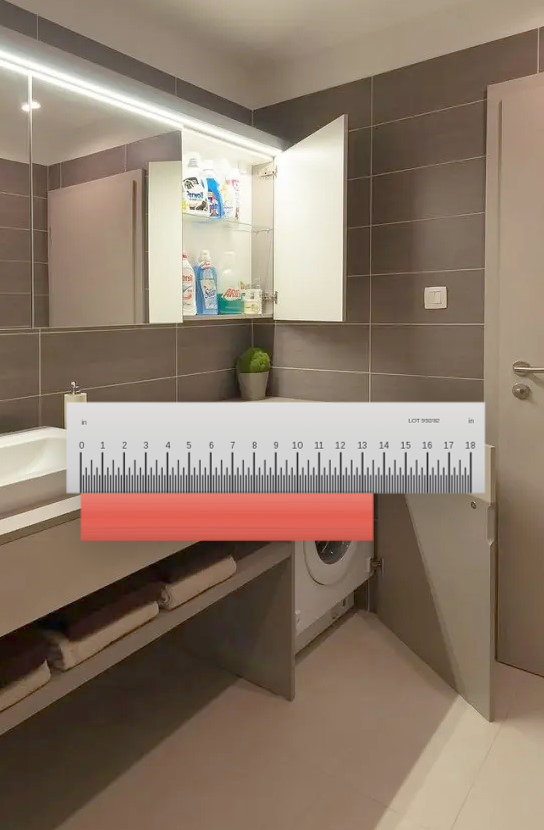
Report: 13.5 in
